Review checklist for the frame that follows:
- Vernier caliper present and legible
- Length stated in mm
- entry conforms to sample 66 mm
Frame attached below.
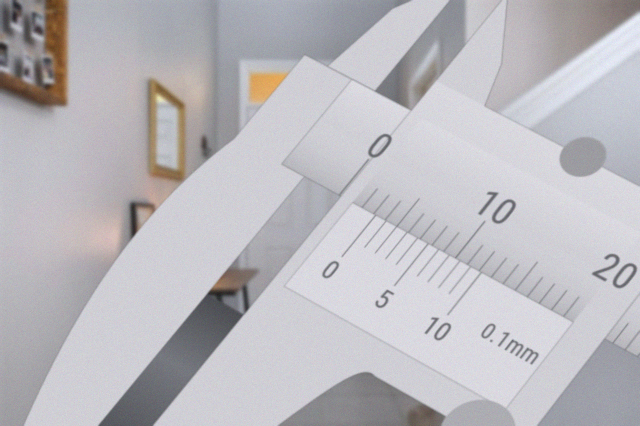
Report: 3.2 mm
